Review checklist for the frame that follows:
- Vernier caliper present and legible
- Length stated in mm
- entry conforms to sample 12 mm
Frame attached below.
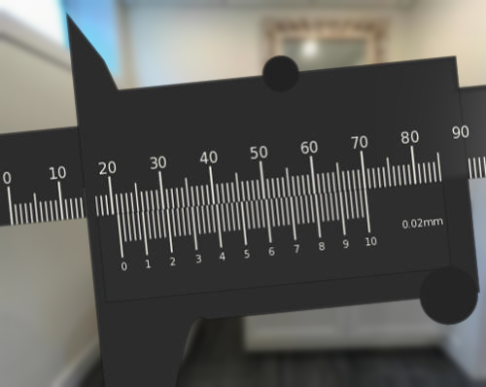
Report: 21.0 mm
